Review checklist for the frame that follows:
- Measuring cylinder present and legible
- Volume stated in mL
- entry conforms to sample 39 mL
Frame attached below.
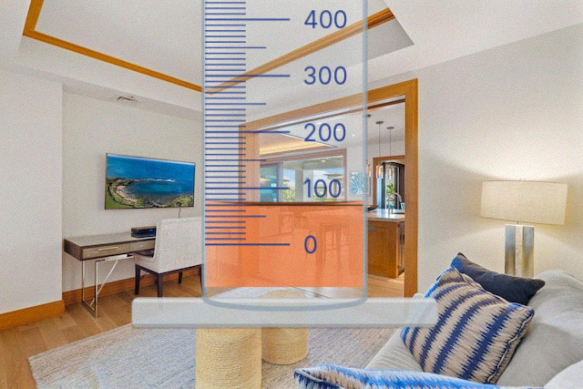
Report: 70 mL
